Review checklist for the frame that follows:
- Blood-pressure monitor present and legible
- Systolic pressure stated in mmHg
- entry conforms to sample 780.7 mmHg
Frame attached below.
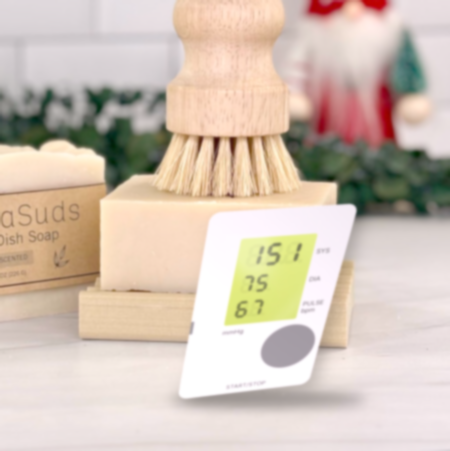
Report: 151 mmHg
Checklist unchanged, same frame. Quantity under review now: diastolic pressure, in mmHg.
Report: 75 mmHg
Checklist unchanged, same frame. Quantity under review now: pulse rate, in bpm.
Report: 67 bpm
